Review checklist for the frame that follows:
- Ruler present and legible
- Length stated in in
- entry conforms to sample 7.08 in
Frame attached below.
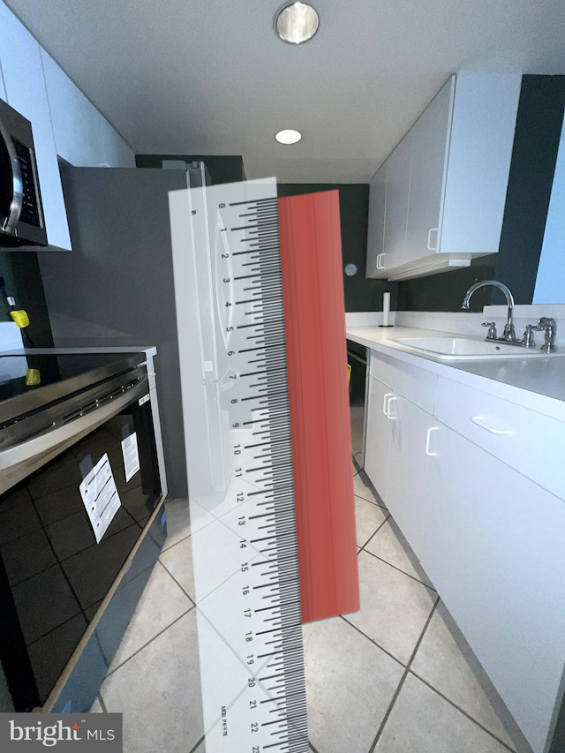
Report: 18 in
